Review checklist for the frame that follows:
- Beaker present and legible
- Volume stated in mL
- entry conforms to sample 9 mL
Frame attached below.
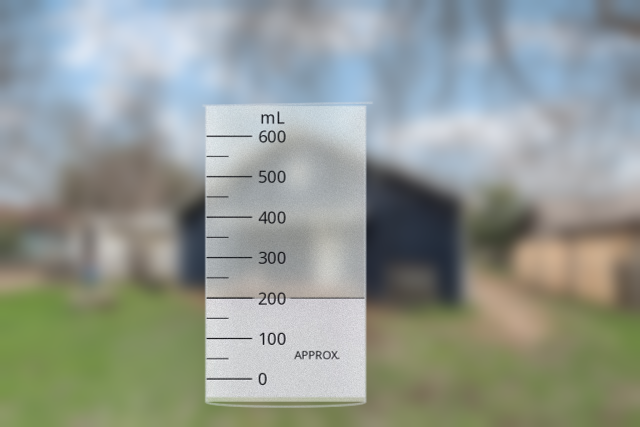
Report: 200 mL
